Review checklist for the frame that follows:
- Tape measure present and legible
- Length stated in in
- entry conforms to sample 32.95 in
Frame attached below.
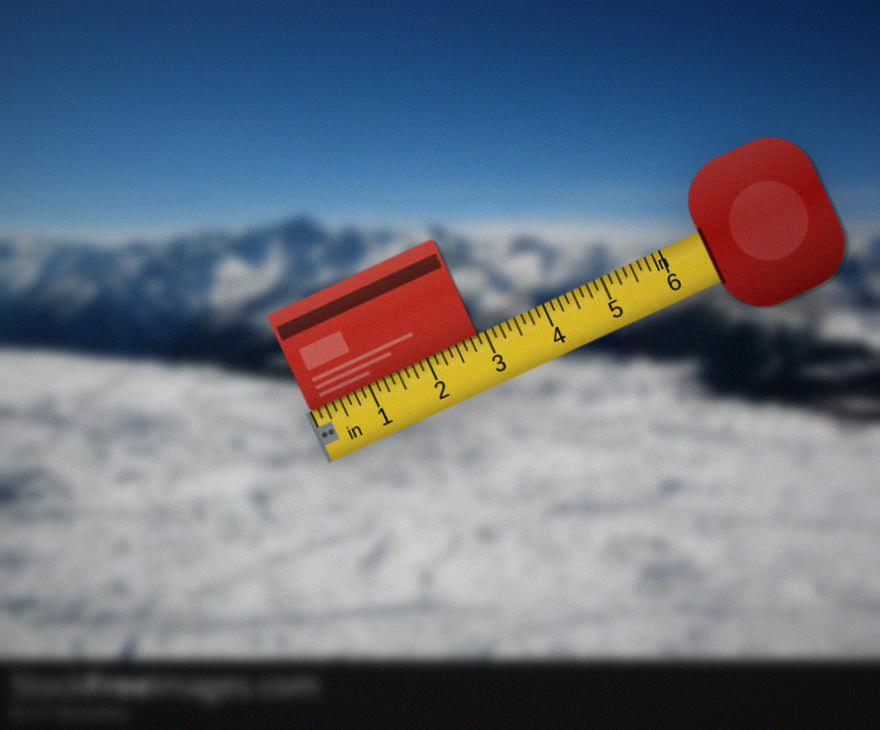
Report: 2.875 in
